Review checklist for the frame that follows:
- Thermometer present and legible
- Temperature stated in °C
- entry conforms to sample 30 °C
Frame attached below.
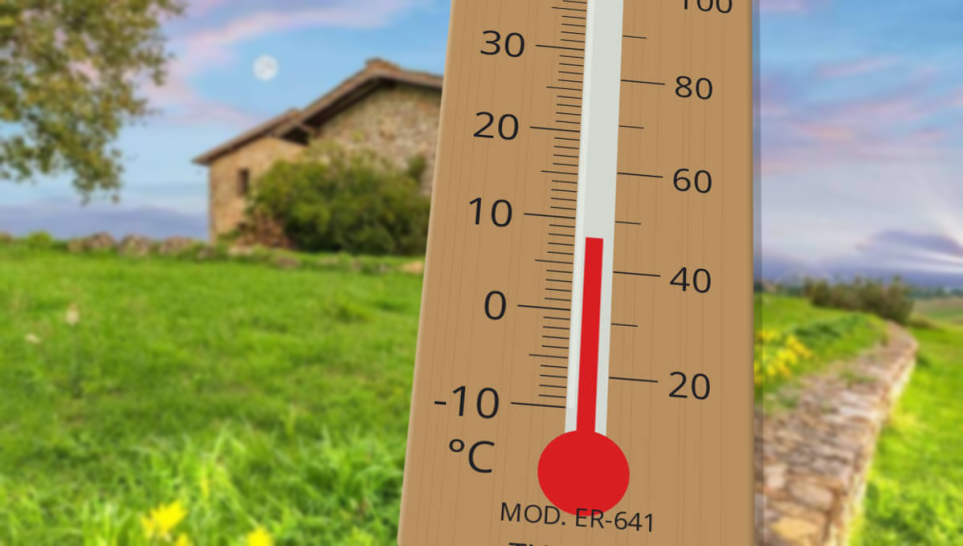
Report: 8 °C
